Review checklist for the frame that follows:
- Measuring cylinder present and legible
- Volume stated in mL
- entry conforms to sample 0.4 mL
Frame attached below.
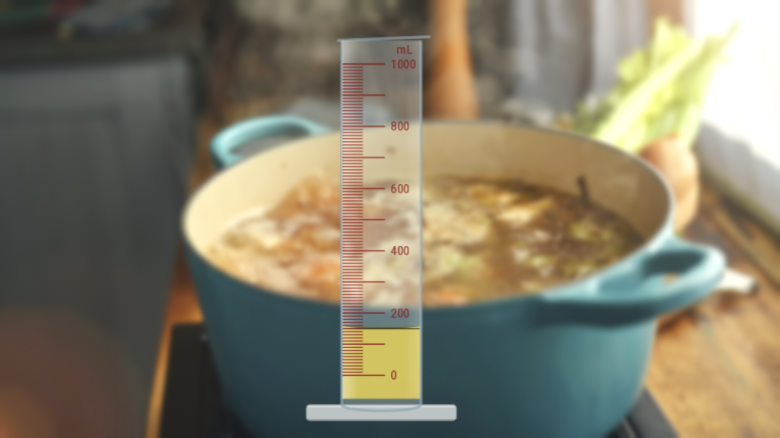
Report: 150 mL
